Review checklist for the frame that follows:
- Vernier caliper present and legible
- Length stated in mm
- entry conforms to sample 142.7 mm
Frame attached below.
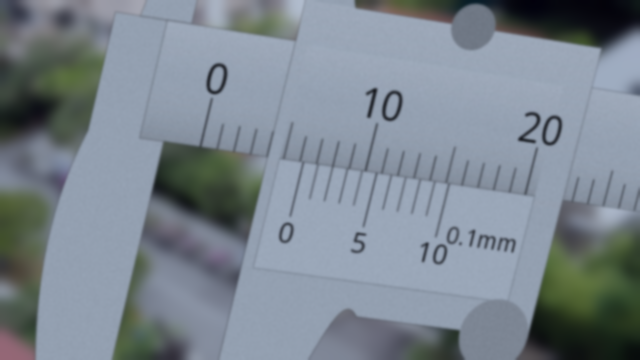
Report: 6.2 mm
